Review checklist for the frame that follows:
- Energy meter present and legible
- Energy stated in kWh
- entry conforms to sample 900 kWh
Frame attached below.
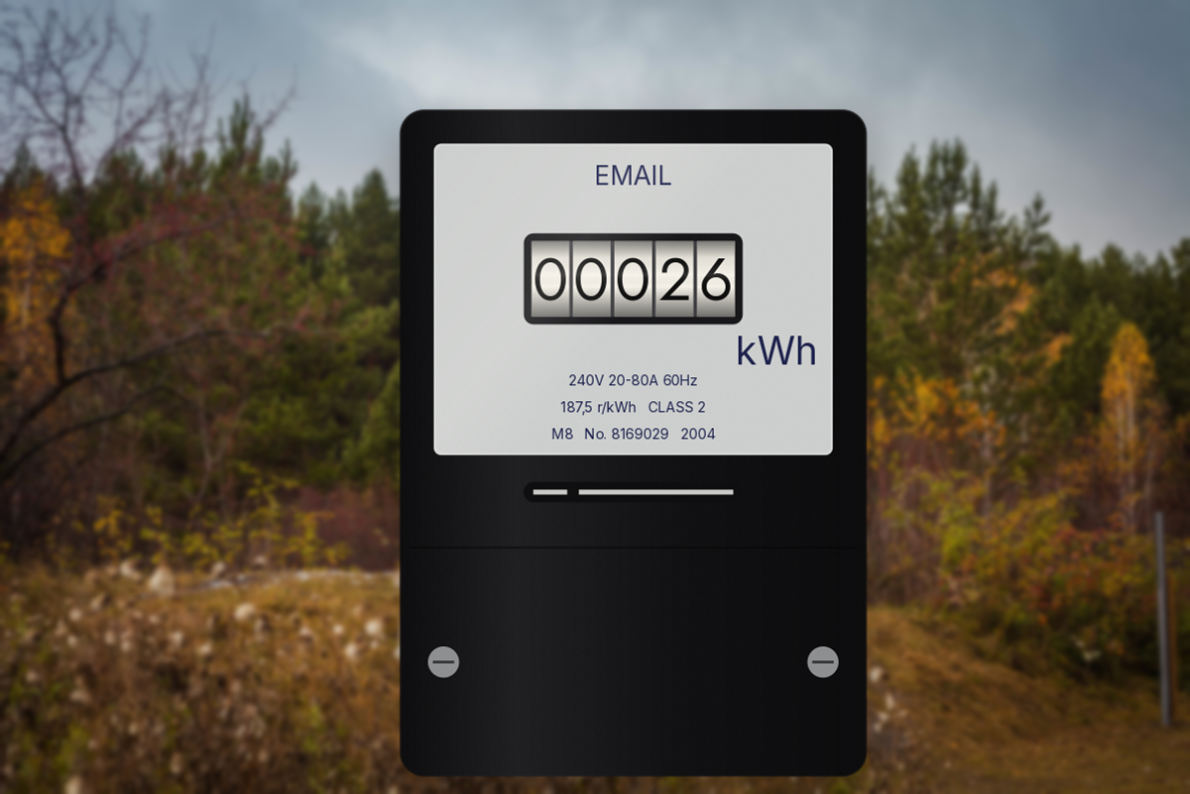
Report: 26 kWh
